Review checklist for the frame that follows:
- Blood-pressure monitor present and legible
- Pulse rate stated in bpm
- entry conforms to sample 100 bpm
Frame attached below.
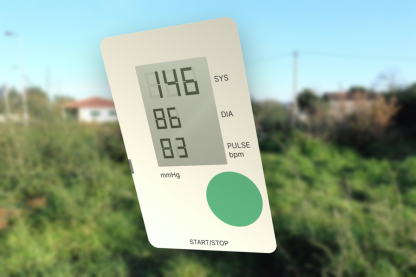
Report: 83 bpm
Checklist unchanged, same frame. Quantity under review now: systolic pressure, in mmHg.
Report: 146 mmHg
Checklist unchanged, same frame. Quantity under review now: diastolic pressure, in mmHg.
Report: 86 mmHg
